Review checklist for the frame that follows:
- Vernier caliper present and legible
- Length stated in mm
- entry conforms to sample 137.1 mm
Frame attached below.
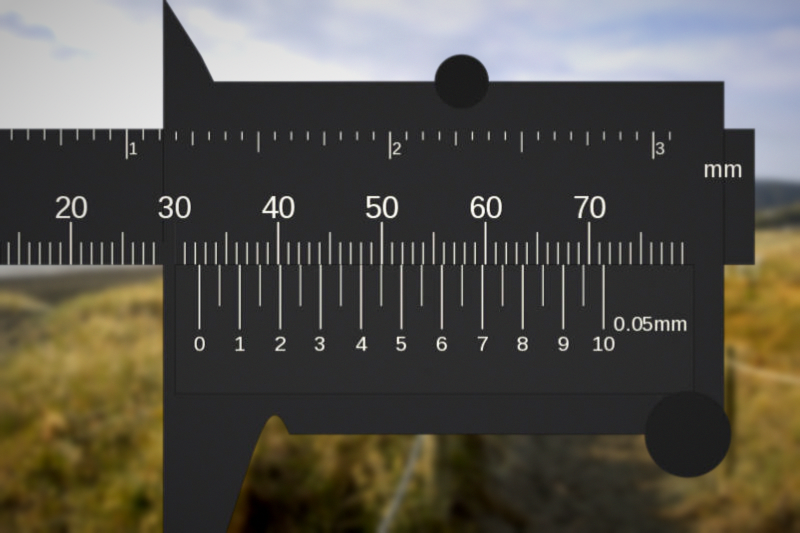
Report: 32.4 mm
